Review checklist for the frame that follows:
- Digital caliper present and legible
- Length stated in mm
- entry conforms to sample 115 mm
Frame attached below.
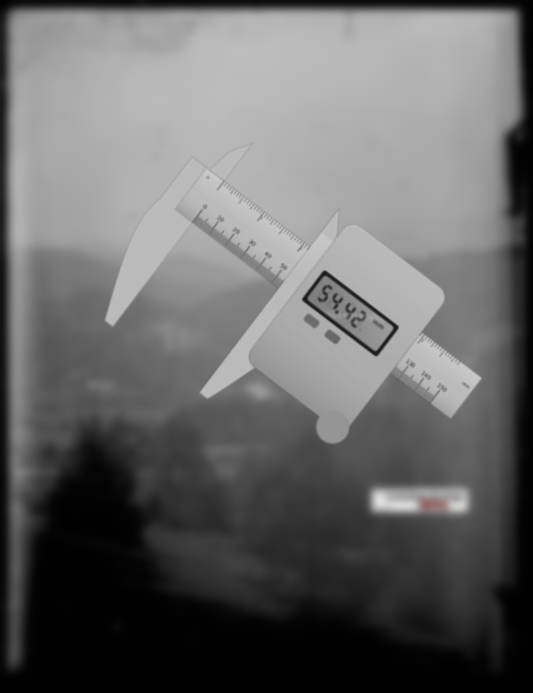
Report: 54.42 mm
